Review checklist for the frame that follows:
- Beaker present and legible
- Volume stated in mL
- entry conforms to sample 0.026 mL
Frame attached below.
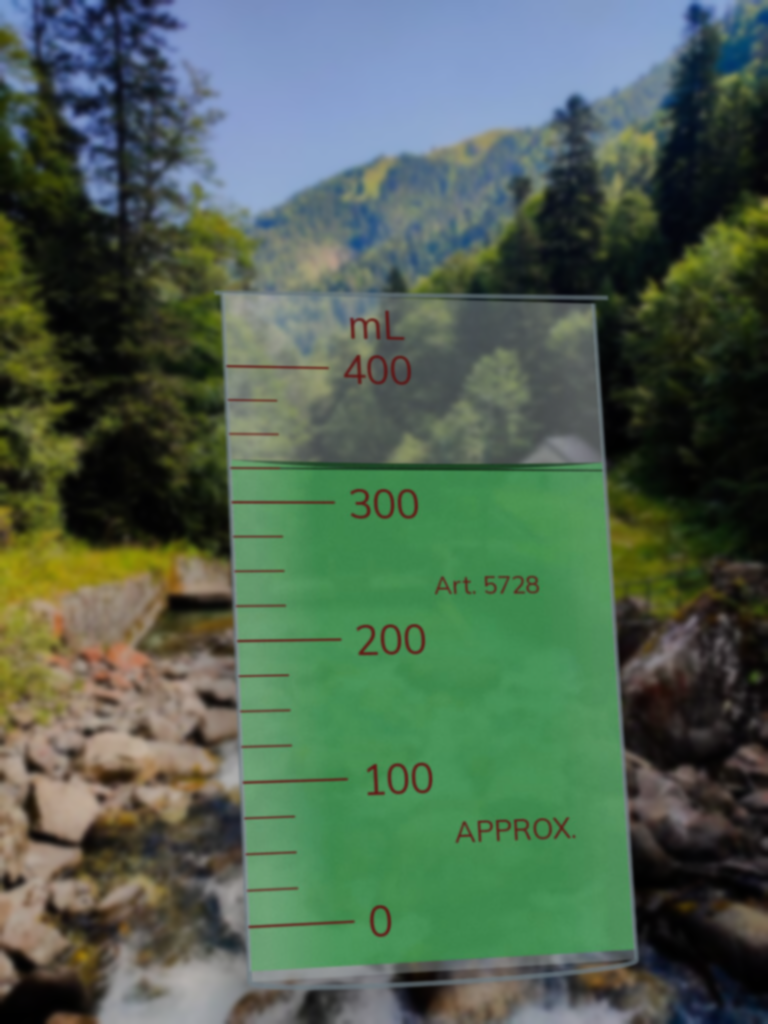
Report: 325 mL
